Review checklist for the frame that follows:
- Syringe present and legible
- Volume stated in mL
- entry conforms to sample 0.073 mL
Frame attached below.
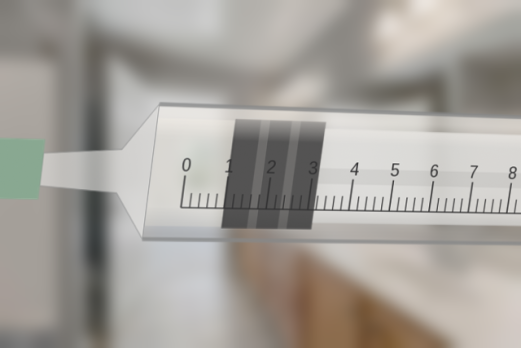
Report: 1 mL
